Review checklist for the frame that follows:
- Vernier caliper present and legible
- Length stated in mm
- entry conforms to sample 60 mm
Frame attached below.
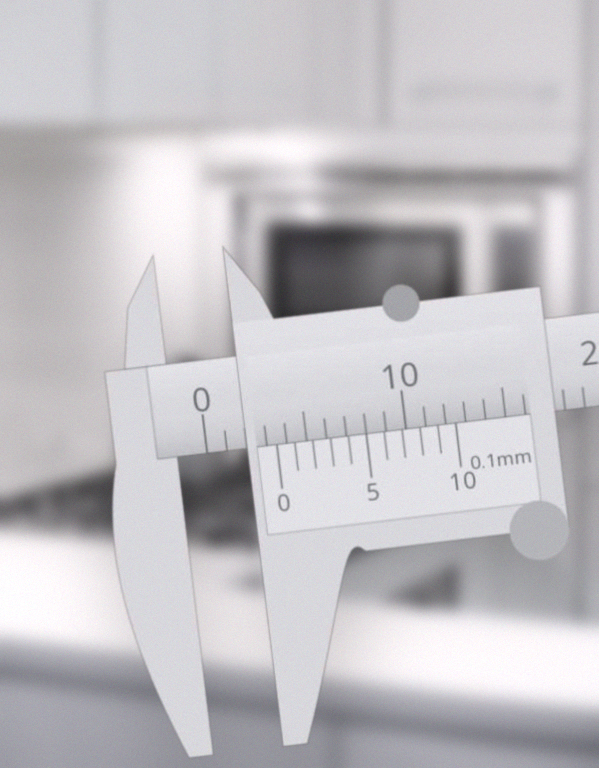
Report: 3.5 mm
